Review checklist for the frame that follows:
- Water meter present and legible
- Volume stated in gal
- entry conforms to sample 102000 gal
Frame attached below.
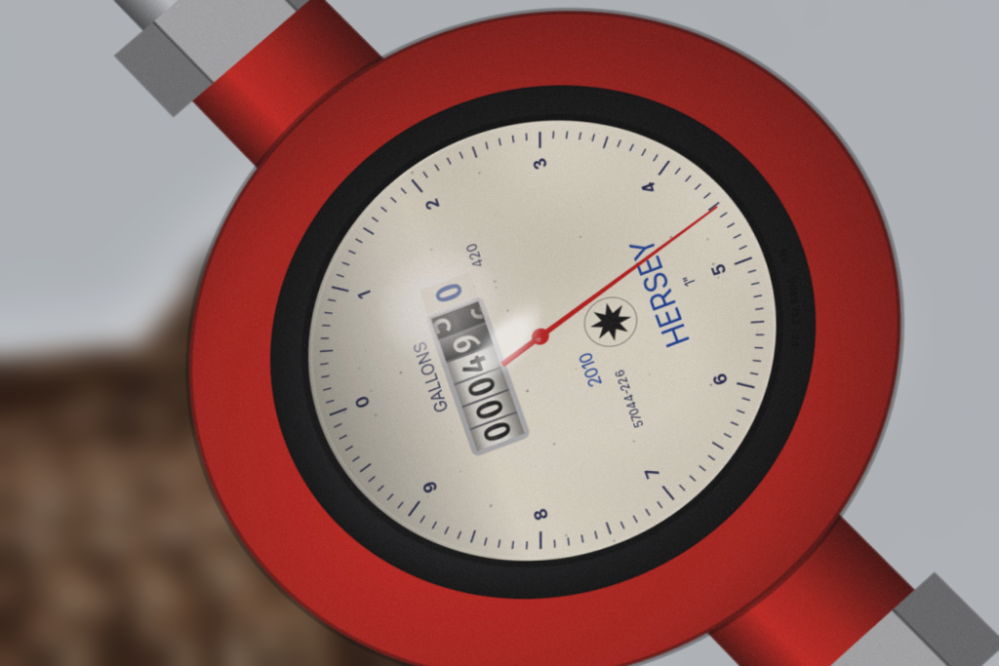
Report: 4954.5 gal
